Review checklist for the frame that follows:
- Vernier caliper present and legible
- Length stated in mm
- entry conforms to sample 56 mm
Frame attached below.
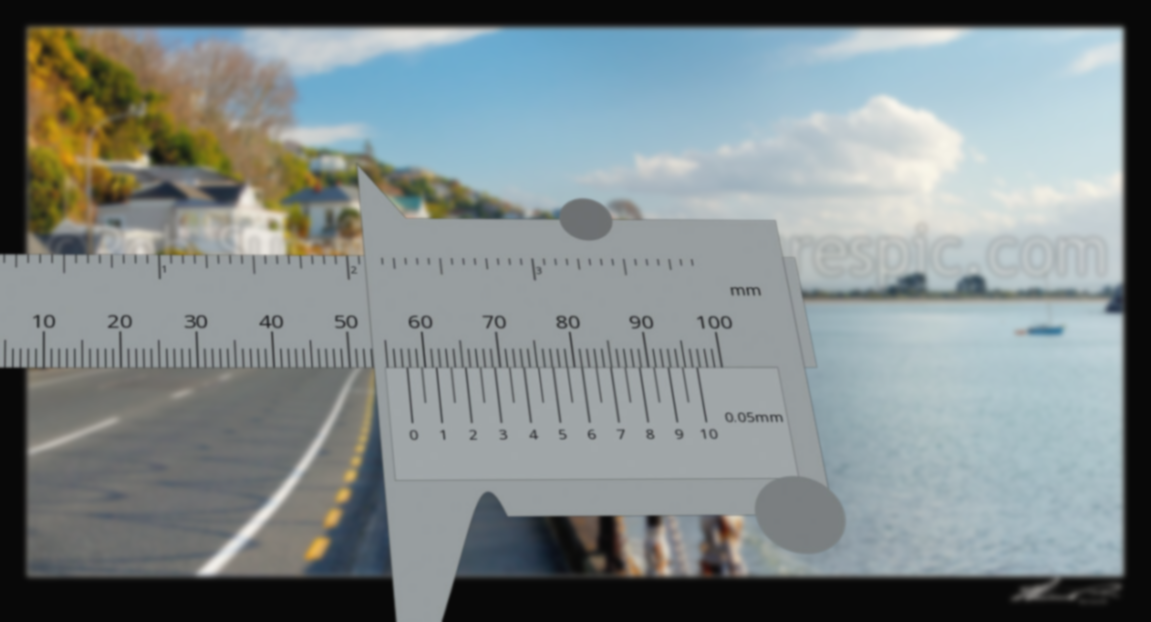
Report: 57.6 mm
